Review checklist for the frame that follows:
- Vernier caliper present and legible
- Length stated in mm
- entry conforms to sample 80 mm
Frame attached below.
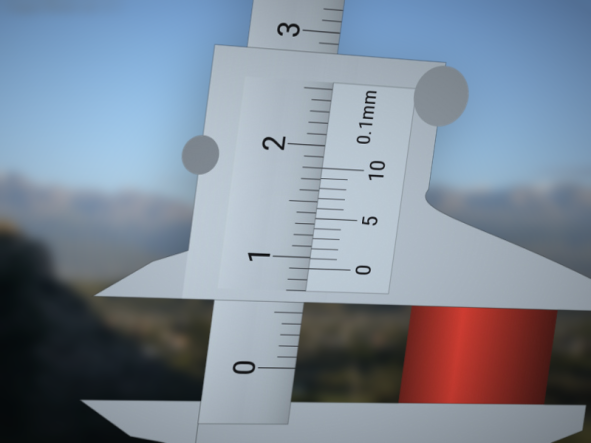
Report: 9.0 mm
